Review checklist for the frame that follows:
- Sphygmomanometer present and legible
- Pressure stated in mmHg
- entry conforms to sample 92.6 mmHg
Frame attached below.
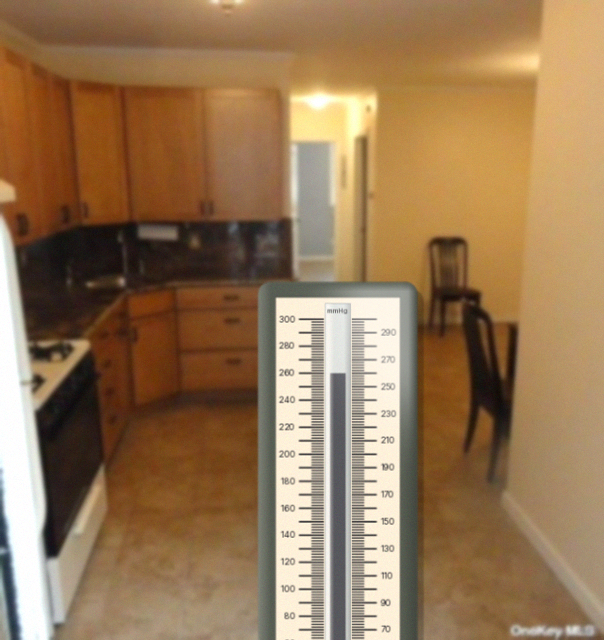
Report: 260 mmHg
